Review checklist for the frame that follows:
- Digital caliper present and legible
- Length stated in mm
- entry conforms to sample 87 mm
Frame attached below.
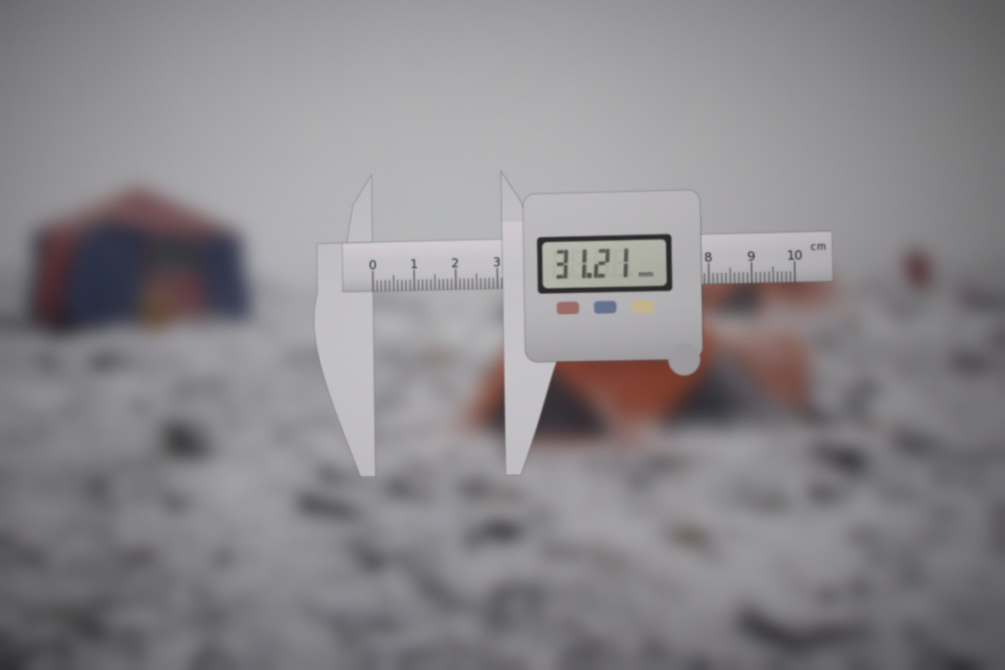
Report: 31.21 mm
